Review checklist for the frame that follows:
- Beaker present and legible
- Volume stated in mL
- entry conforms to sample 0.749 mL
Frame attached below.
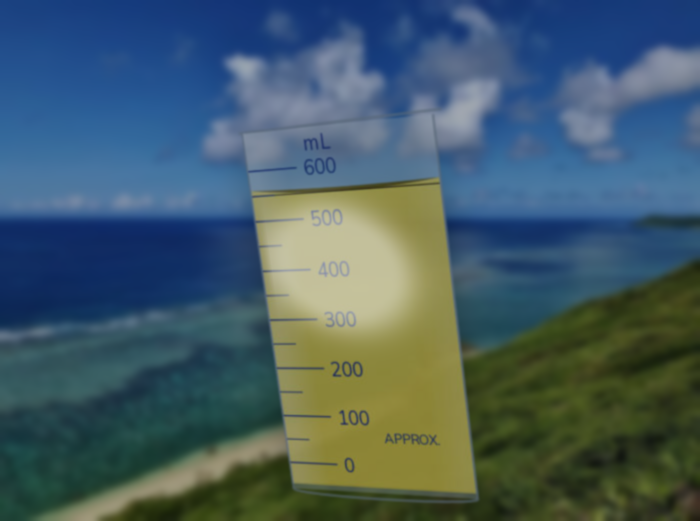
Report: 550 mL
